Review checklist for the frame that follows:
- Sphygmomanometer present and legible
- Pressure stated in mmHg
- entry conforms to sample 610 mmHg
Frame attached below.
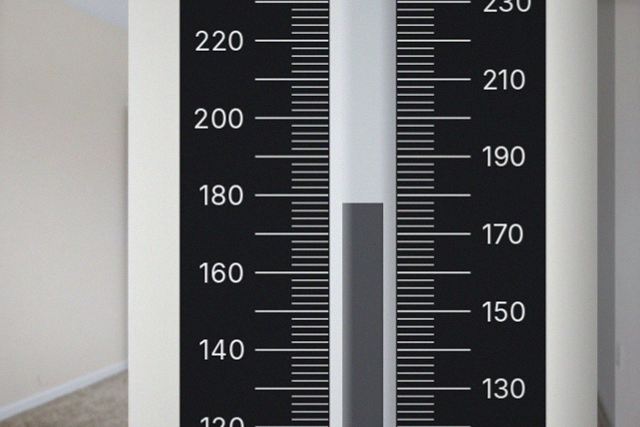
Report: 178 mmHg
